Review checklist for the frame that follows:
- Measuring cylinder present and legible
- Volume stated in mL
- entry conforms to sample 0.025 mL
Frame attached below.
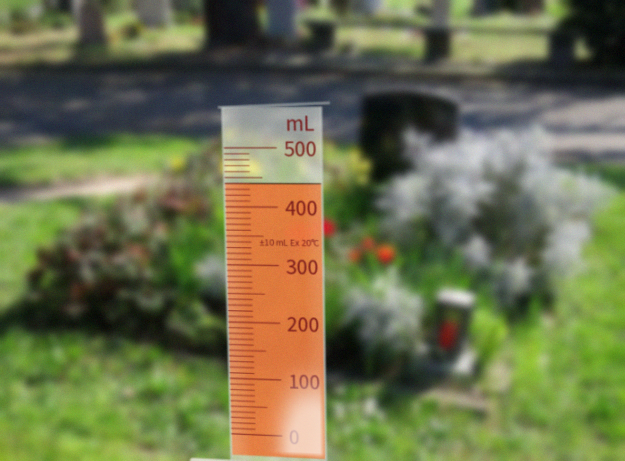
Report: 440 mL
